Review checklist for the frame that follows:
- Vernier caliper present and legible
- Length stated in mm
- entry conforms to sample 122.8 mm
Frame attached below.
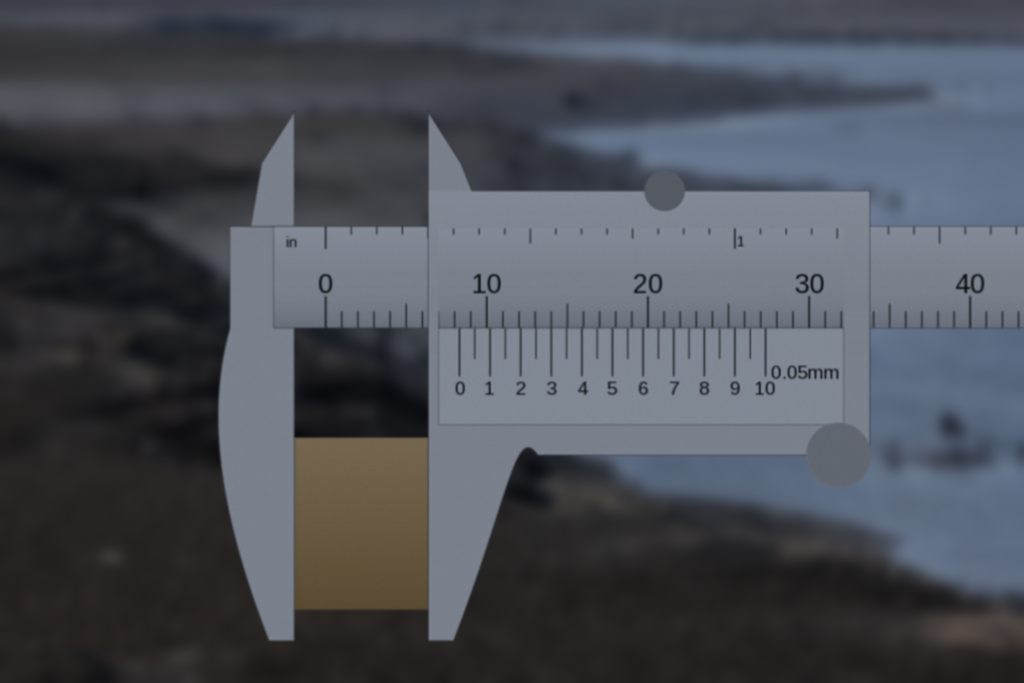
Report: 8.3 mm
